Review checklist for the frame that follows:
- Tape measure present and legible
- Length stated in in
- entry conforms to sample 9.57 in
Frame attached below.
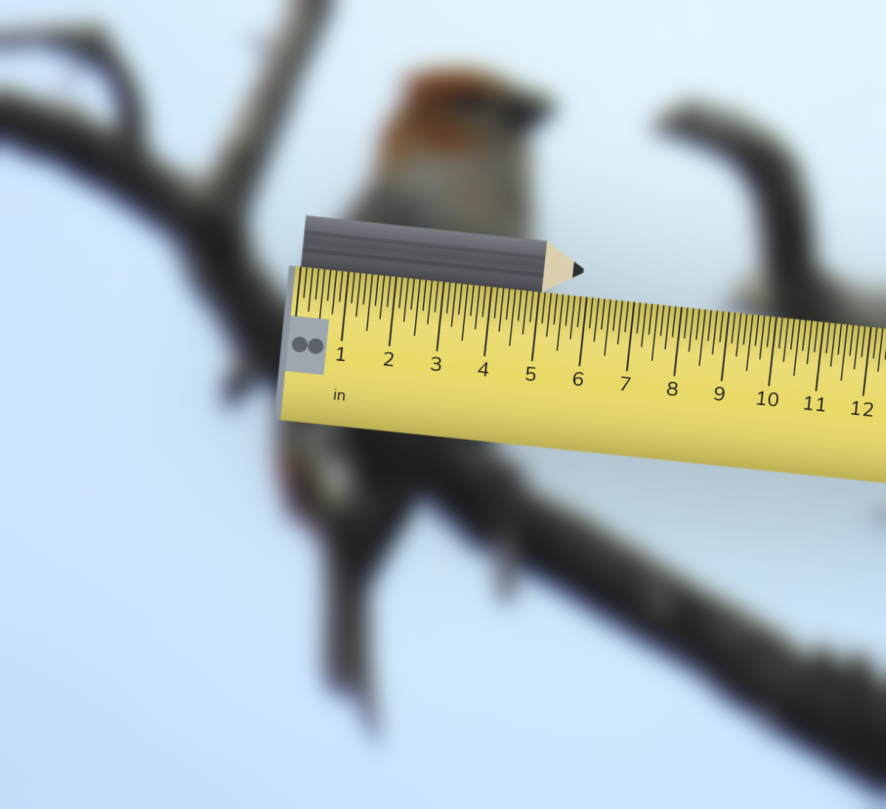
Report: 5.875 in
